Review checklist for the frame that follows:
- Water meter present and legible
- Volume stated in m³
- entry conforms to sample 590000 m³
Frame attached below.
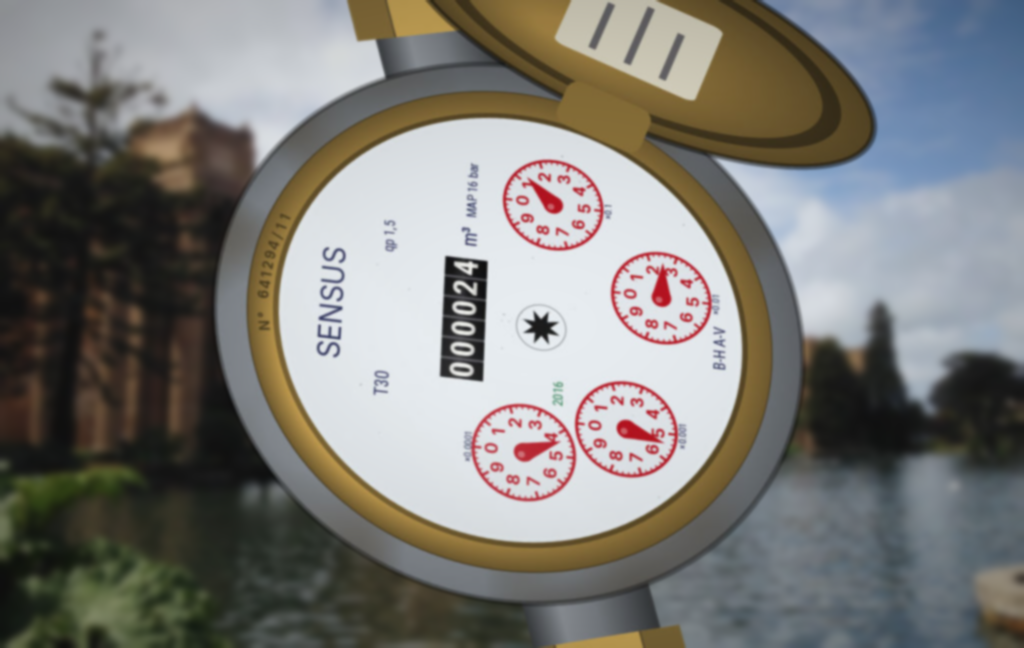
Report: 24.1254 m³
